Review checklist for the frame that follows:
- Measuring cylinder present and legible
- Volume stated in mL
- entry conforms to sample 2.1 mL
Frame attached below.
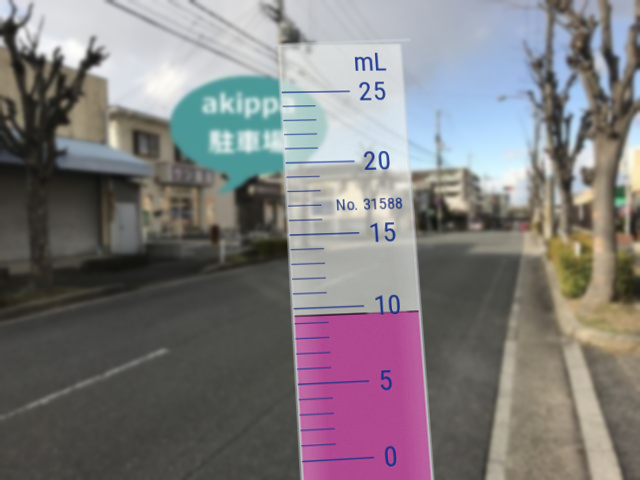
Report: 9.5 mL
